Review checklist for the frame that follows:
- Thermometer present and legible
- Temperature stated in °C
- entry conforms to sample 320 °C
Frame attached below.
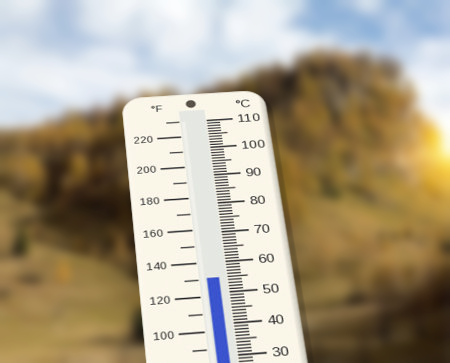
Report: 55 °C
